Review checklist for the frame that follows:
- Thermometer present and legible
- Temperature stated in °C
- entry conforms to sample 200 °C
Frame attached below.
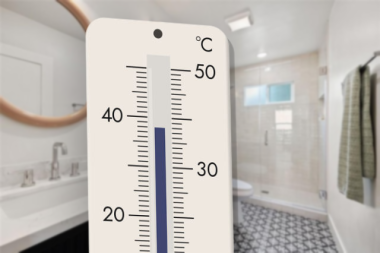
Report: 38 °C
